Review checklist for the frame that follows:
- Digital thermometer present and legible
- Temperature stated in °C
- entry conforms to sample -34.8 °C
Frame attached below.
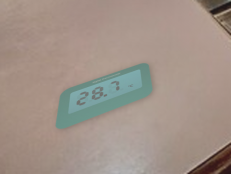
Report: 28.7 °C
